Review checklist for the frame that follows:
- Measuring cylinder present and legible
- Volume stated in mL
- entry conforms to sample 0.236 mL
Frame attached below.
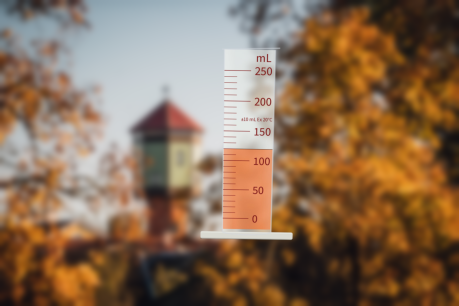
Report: 120 mL
